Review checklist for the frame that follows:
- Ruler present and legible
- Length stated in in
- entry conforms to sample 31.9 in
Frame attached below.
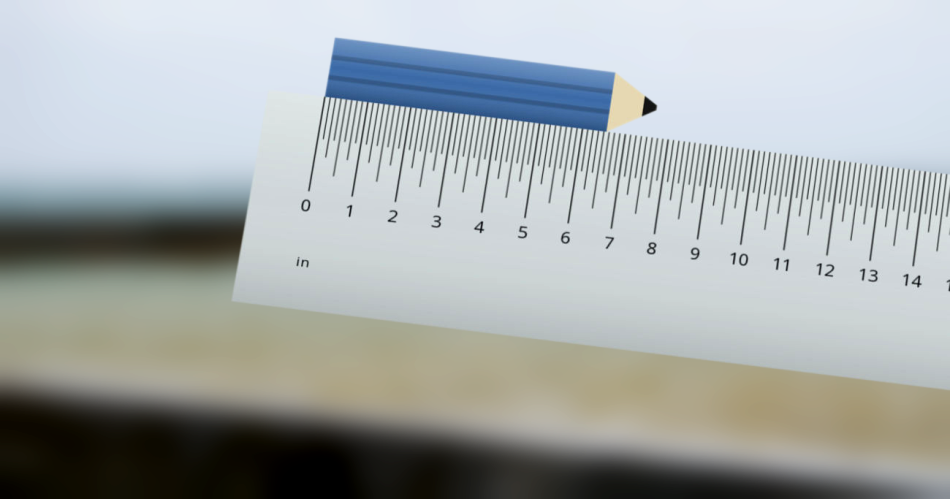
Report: 7.625 in
